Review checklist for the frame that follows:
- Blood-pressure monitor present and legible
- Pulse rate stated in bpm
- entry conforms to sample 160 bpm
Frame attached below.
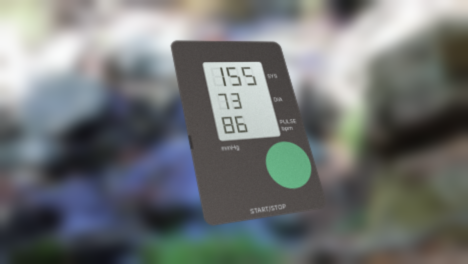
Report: 86 bpm
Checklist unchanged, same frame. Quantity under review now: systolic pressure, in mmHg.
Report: 155 mmHg
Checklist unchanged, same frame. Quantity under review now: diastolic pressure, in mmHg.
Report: 73 mmHg
